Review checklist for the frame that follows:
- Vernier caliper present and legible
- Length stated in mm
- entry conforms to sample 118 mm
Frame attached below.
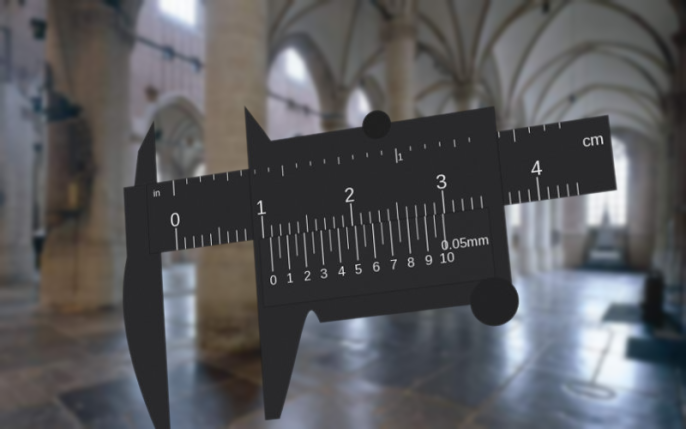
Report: 10.8 mm
